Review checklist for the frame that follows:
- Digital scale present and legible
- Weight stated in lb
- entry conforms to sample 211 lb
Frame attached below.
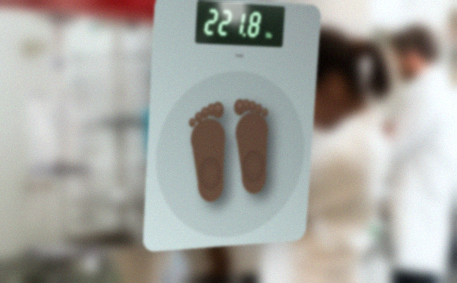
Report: 221.8 lb
